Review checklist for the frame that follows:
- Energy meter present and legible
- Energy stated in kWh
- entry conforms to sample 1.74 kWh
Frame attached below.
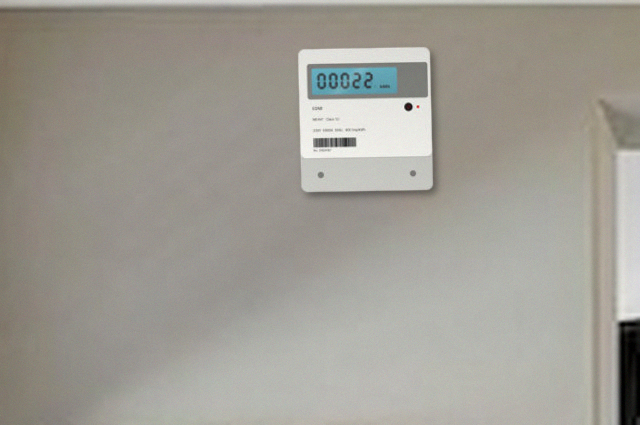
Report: 22 kWh
